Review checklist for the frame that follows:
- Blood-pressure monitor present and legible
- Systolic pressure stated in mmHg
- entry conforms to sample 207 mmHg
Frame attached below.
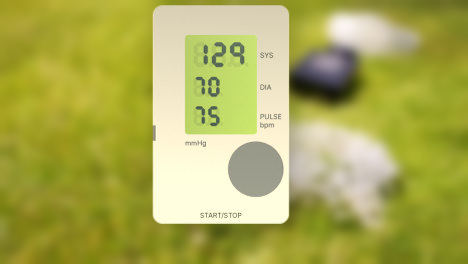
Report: 129 mmHg
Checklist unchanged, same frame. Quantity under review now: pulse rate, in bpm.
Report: 75 bpm
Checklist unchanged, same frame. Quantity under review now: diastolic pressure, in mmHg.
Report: 70 mmHg
